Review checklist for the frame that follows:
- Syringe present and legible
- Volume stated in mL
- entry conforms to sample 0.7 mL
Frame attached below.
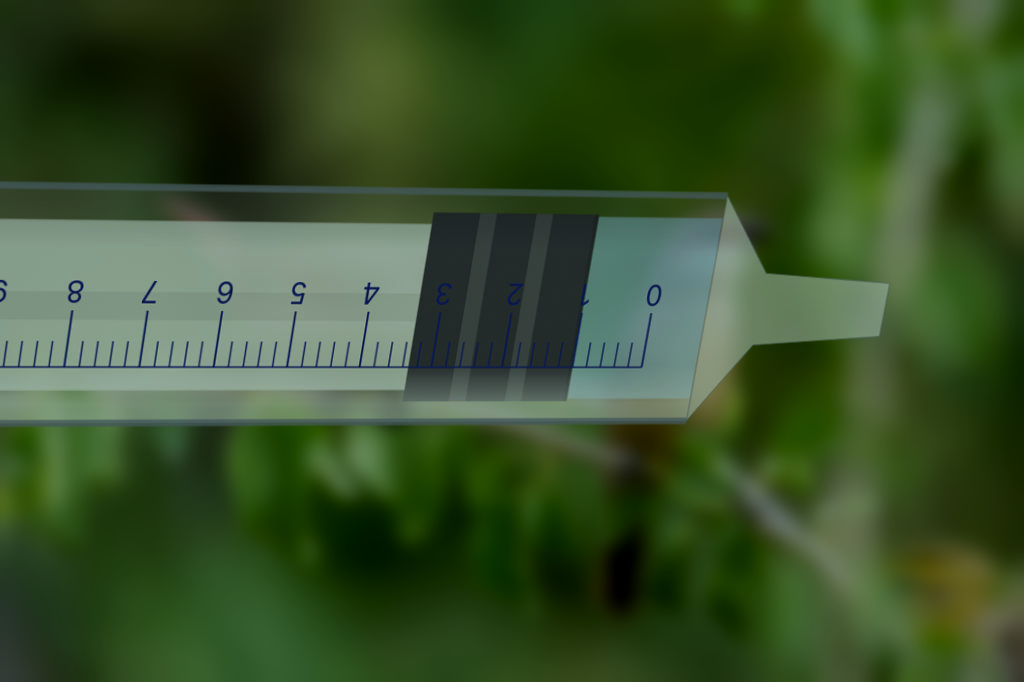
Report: 1 mL
